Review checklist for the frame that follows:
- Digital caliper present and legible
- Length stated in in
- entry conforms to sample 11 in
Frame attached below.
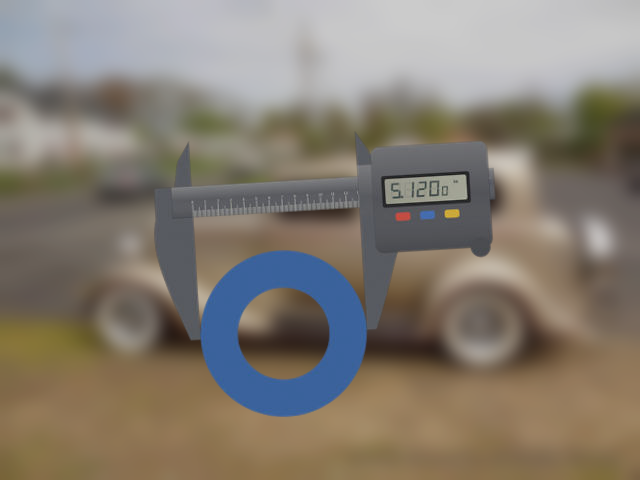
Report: 5.1200 in
